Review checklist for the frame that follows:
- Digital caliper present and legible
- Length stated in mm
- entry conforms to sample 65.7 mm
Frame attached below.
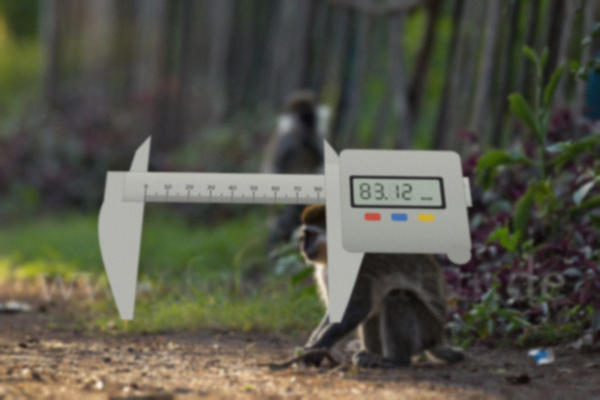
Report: 83.12 mm
